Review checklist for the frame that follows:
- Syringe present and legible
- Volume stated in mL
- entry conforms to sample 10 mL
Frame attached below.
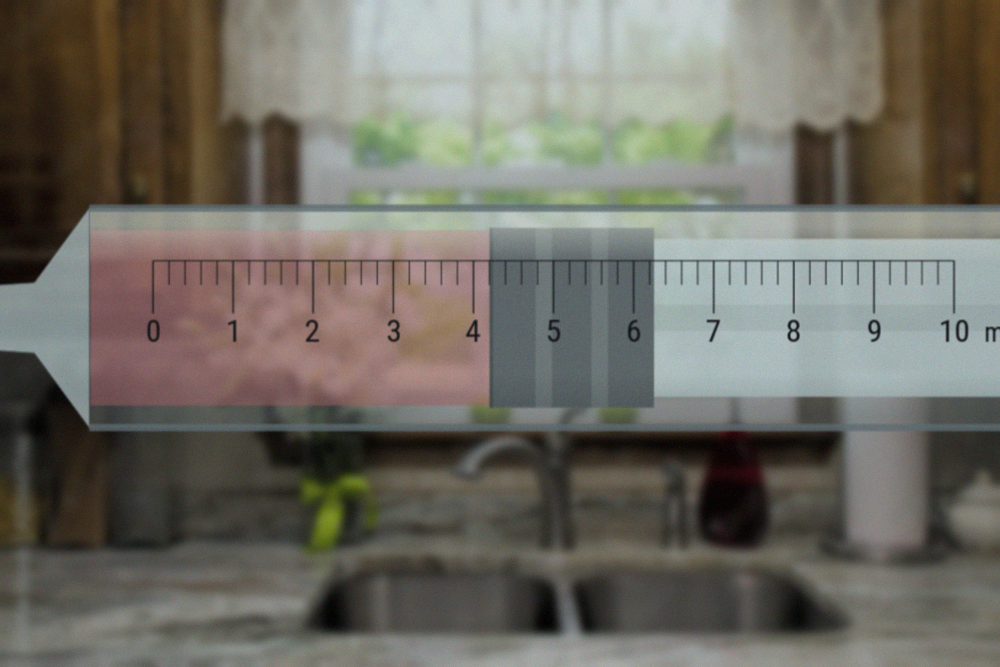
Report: 4.2 mL
